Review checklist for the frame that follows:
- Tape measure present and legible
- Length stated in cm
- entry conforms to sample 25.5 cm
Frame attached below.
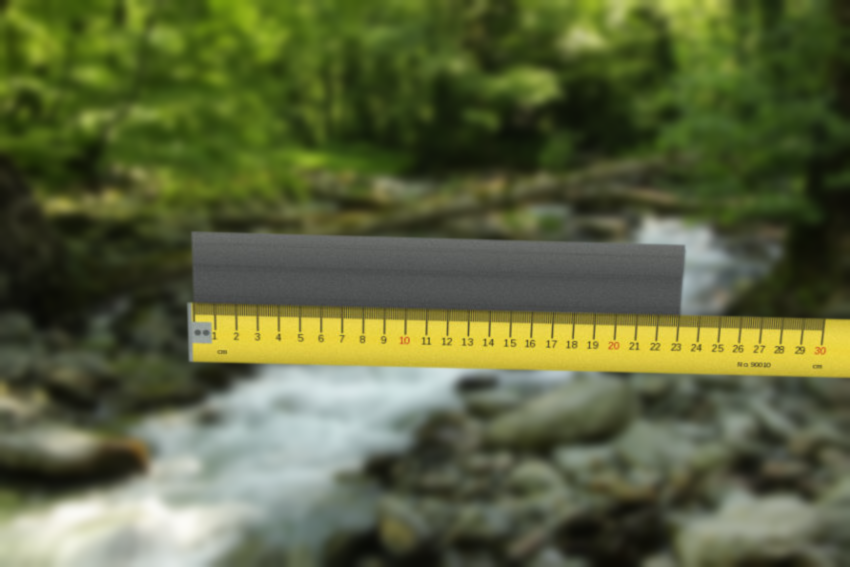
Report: 23 cm
